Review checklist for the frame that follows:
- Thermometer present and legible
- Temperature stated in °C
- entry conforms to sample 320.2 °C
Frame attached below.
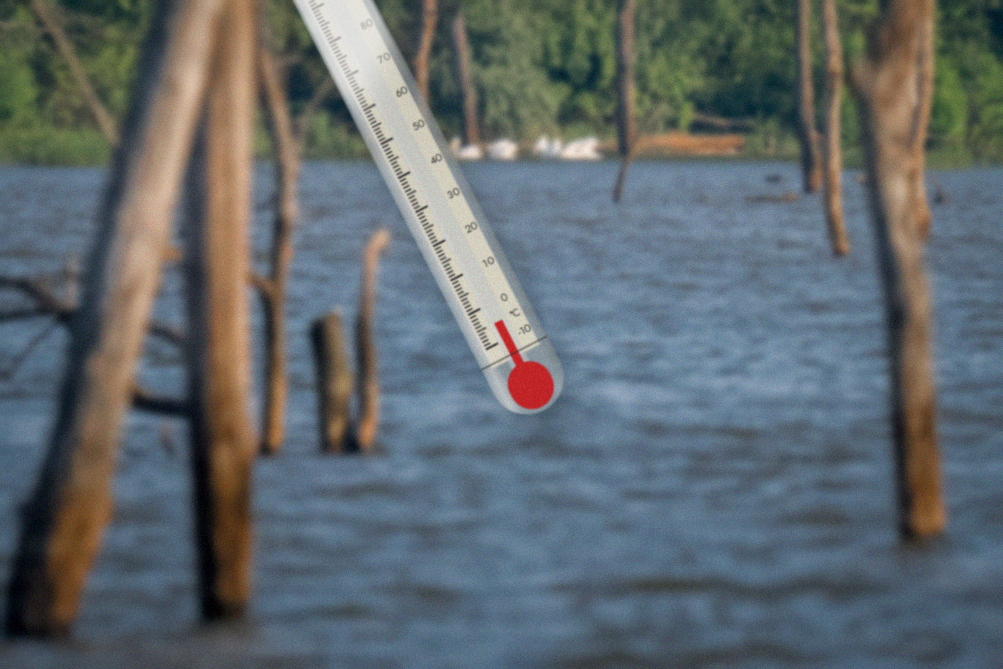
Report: -5 °C
